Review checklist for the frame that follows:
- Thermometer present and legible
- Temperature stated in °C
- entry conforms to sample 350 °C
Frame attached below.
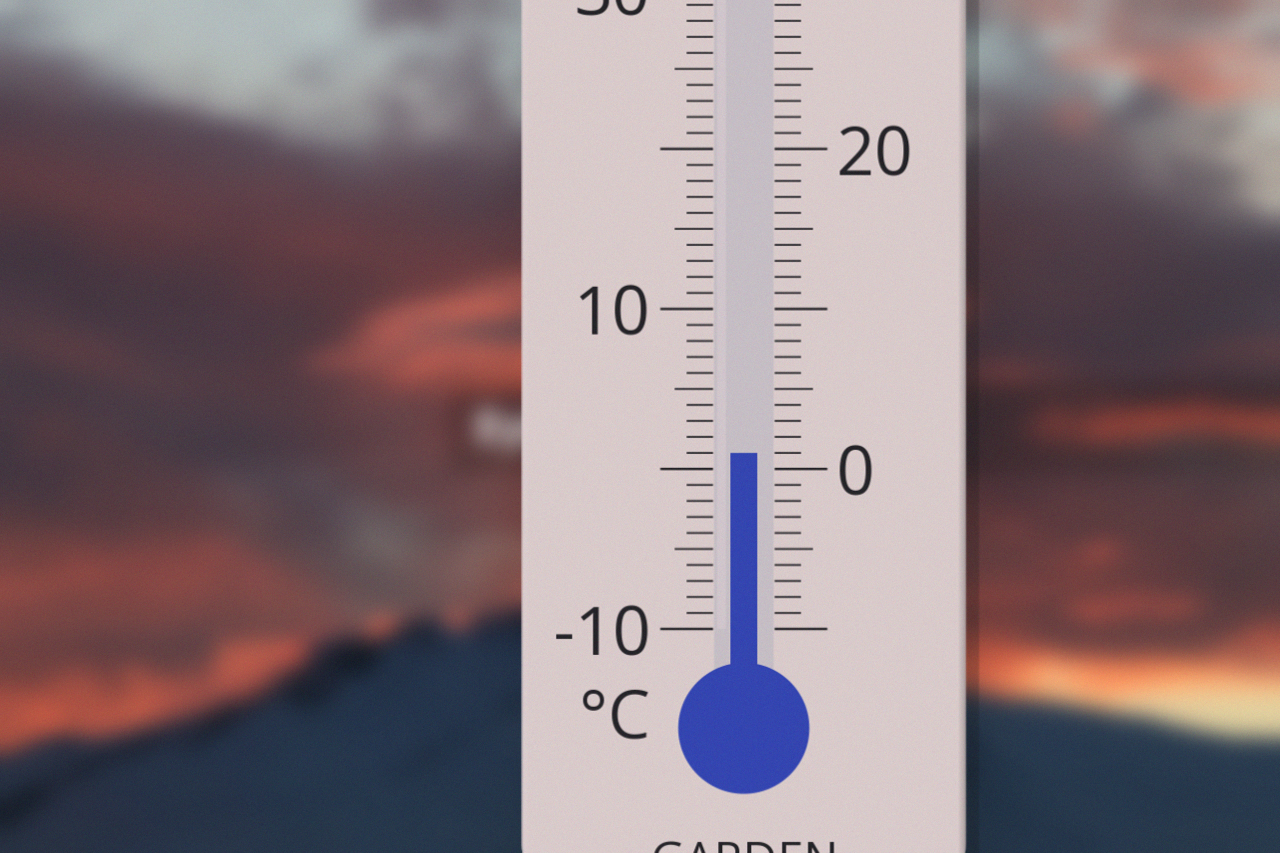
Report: 1 °C
